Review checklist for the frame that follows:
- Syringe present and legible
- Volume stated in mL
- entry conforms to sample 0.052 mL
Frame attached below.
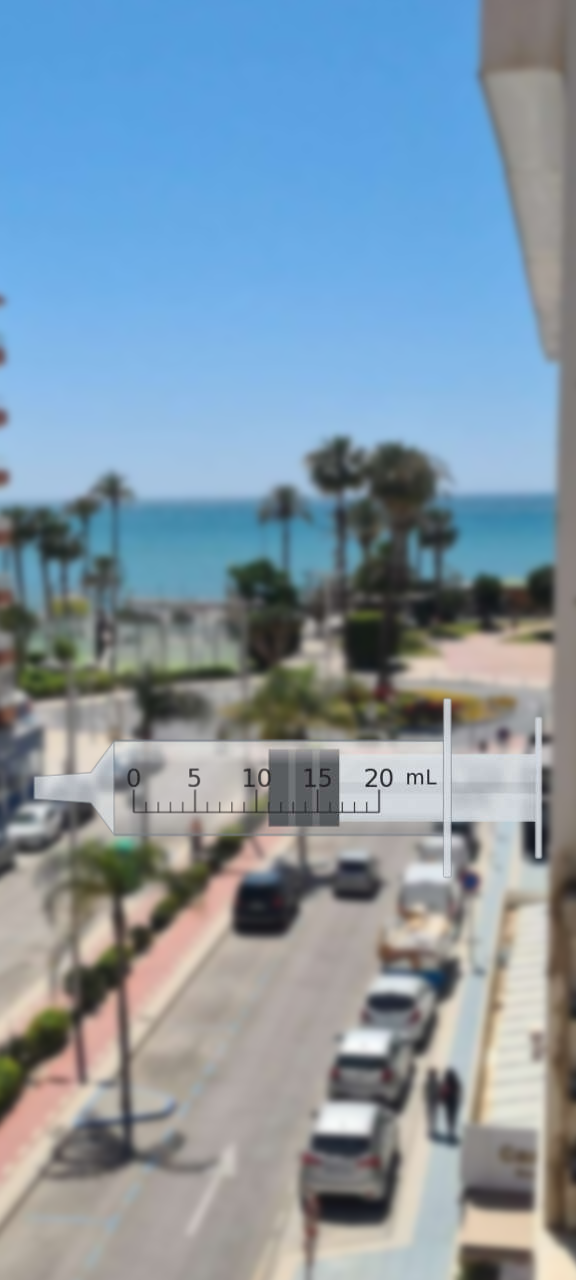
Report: 11 mL
